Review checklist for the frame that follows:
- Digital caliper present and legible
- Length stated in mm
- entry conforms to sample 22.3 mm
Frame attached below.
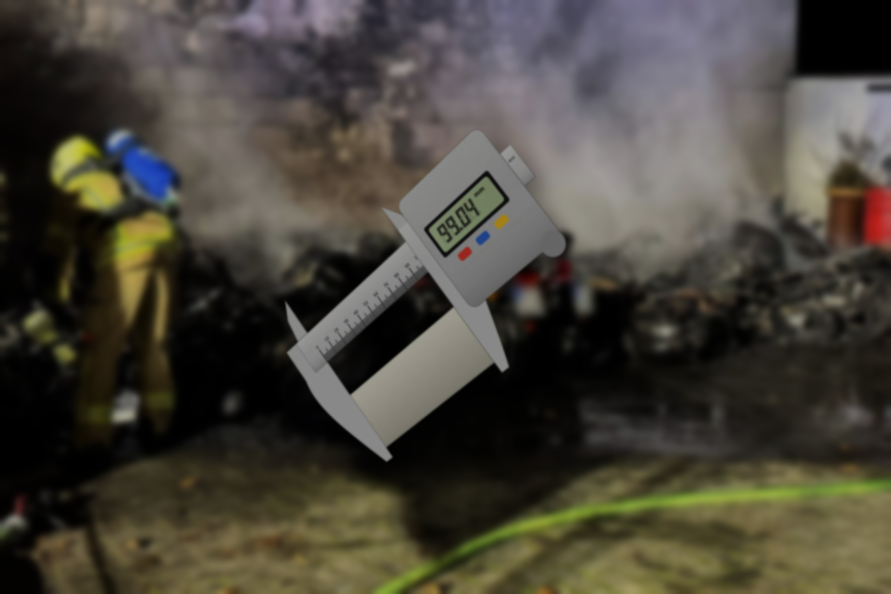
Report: 99.04 mm
